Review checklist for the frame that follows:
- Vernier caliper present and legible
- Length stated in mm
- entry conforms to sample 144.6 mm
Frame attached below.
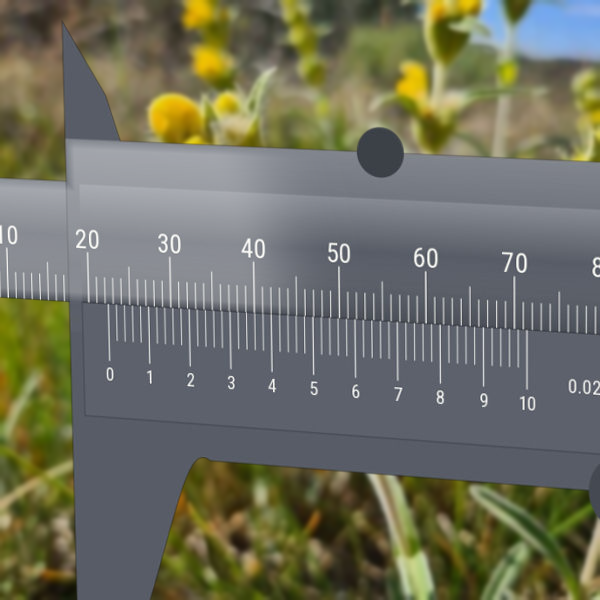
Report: 22.4 mm
